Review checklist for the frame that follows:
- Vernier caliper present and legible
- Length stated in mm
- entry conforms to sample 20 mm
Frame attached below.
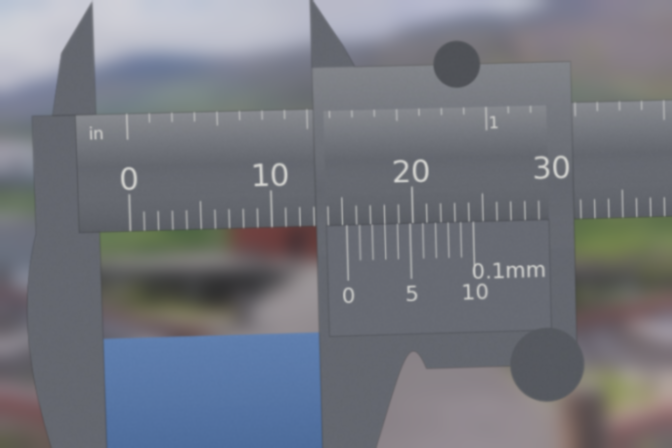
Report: 15.3 mm
